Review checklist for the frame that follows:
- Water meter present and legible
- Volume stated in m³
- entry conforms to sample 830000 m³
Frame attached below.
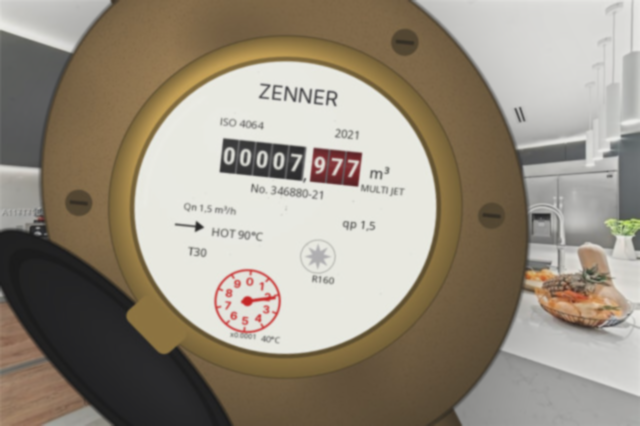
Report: 7.9772 m³
